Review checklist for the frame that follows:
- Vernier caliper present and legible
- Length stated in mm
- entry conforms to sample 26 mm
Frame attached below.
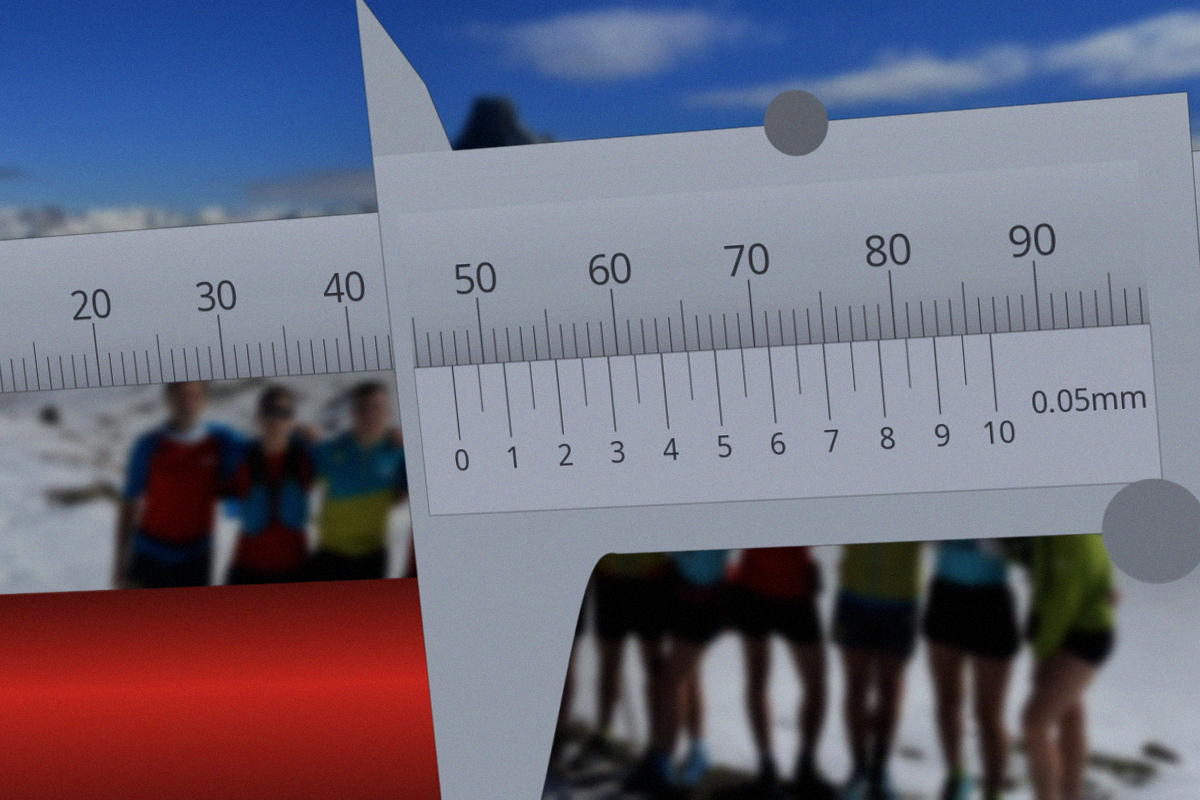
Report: 47.6 mm
